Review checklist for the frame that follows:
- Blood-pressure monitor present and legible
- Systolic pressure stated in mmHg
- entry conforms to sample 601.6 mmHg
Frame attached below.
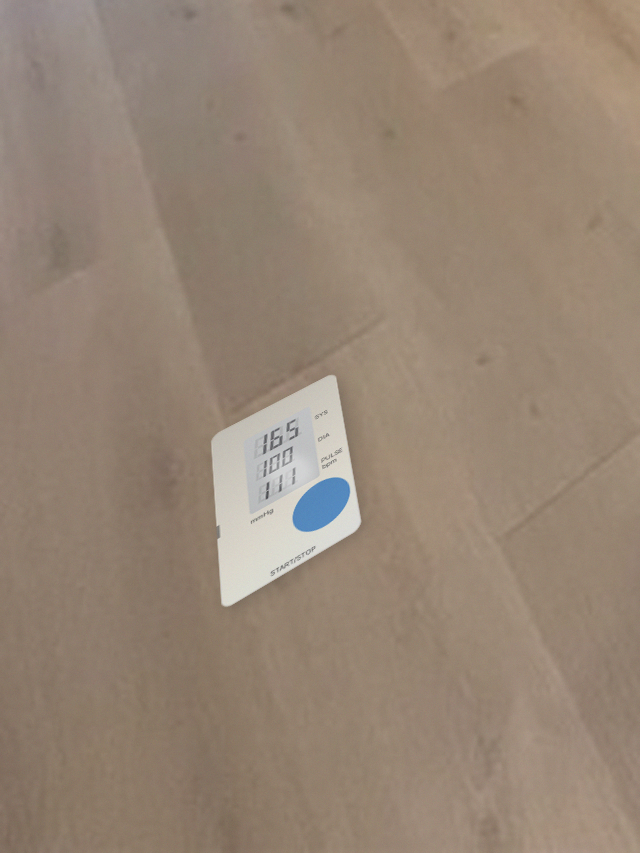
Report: 165 mmHg
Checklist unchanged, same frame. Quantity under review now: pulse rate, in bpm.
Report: 111 bpm
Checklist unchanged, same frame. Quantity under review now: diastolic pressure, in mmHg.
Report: 100 mmHg
